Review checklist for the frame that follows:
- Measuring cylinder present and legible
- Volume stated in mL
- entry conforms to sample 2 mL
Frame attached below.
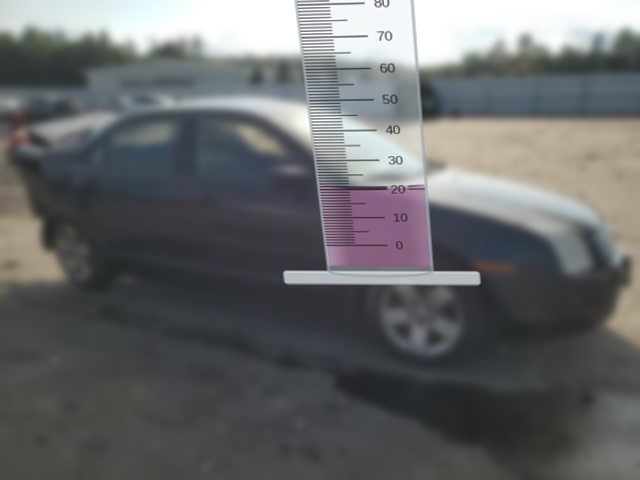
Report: 20 mL
